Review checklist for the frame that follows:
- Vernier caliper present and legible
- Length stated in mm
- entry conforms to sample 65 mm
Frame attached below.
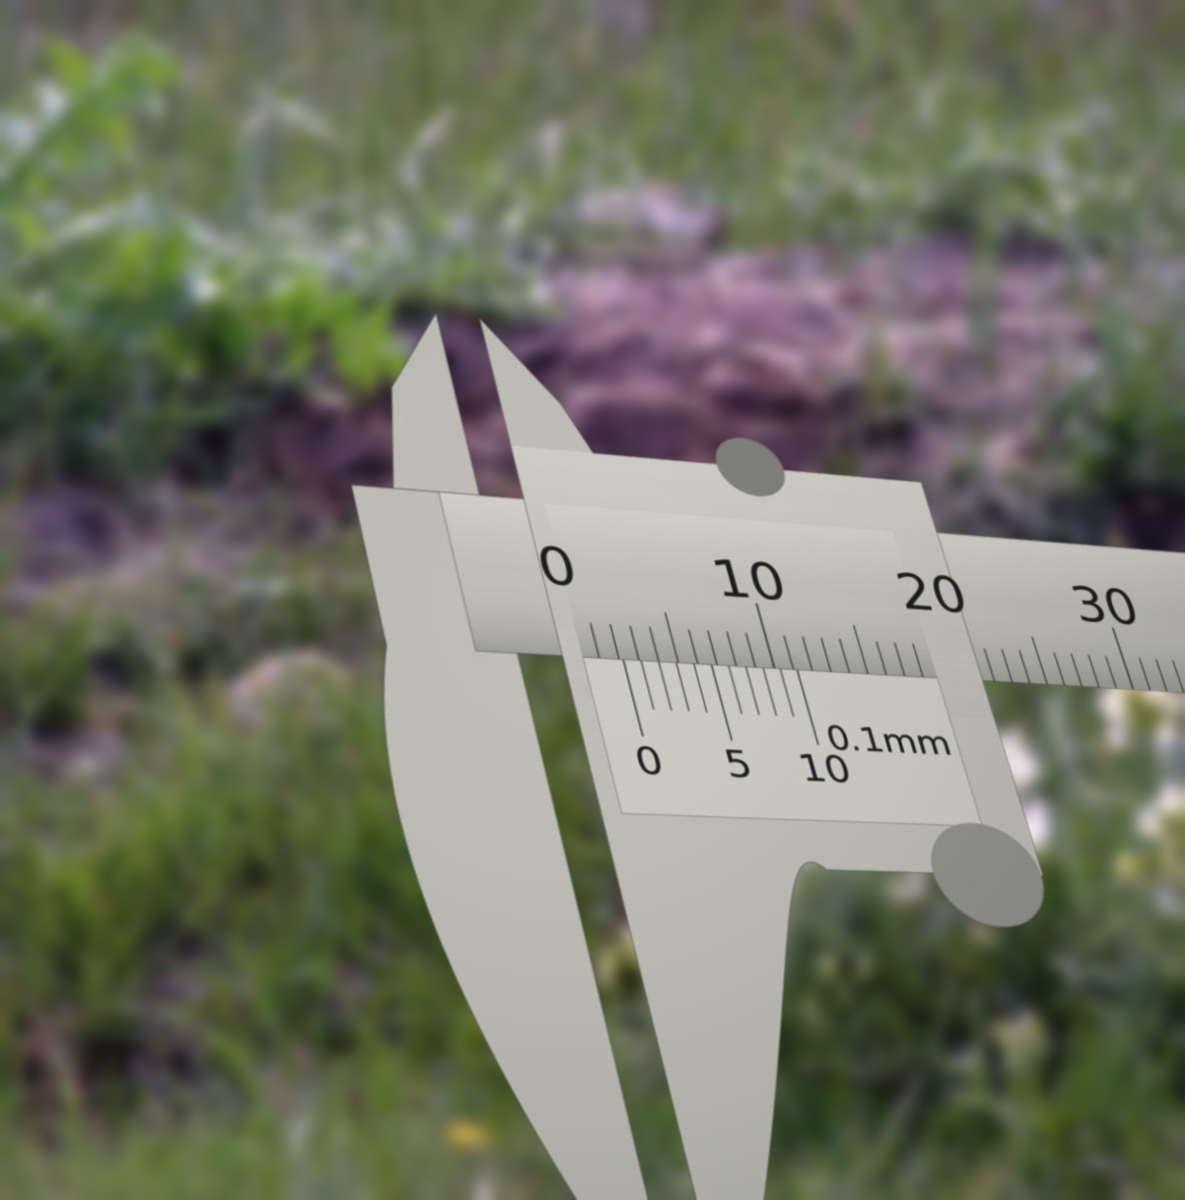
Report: 2.2 mm
